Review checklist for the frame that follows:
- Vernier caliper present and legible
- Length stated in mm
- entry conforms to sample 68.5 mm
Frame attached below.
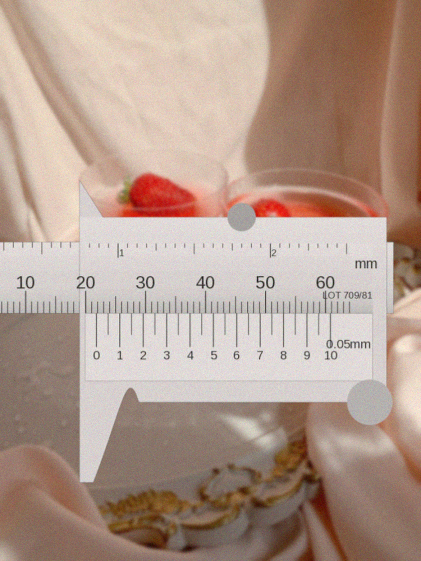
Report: 21.8 mm
